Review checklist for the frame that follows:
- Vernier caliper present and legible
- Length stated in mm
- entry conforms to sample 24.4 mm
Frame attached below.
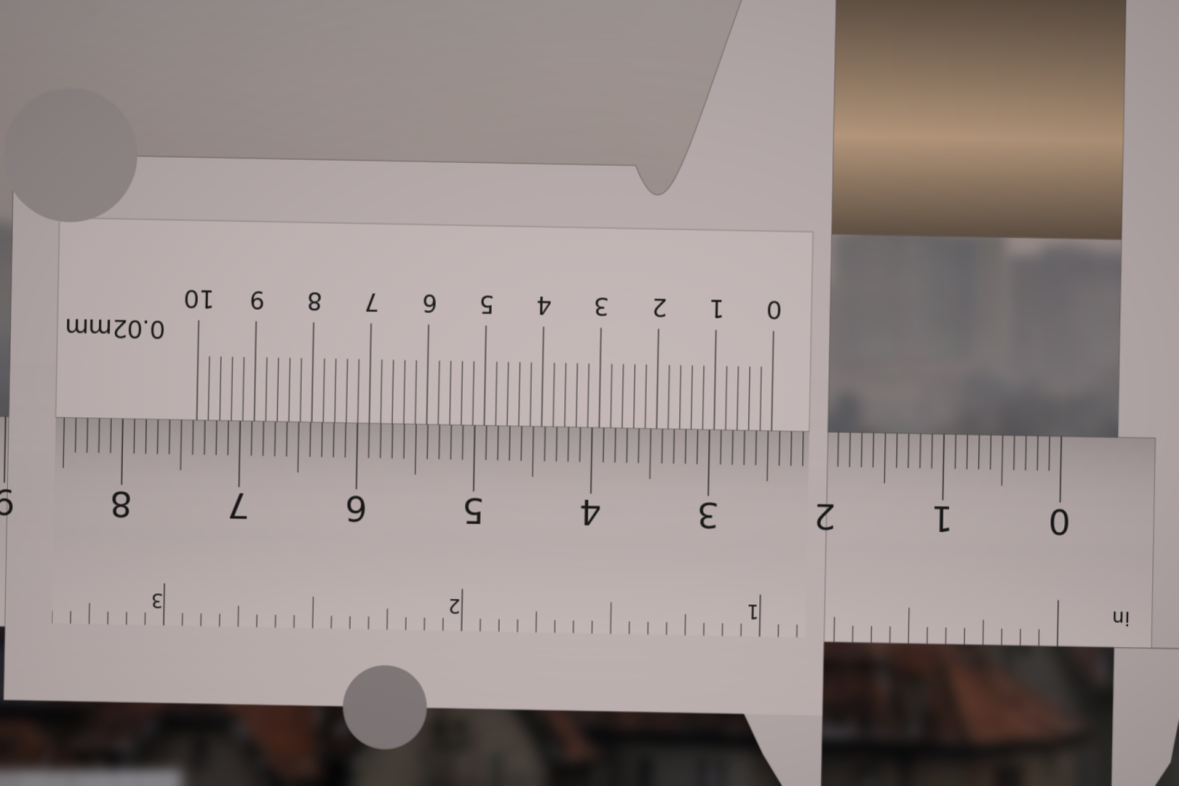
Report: 24.7 mm
